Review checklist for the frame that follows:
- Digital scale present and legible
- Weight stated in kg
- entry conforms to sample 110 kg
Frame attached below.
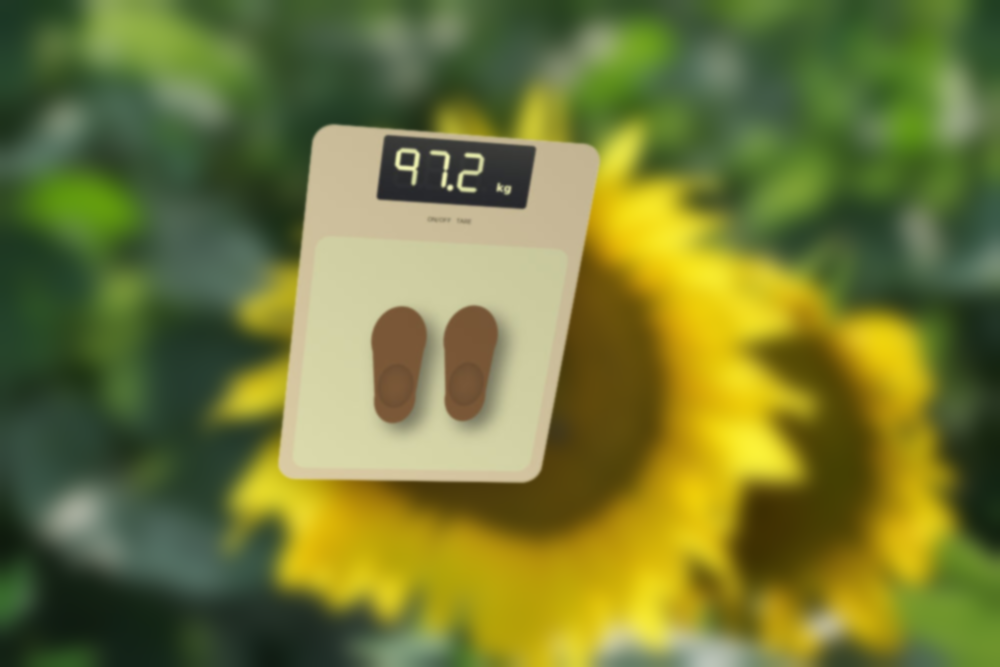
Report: 97.2 kg
